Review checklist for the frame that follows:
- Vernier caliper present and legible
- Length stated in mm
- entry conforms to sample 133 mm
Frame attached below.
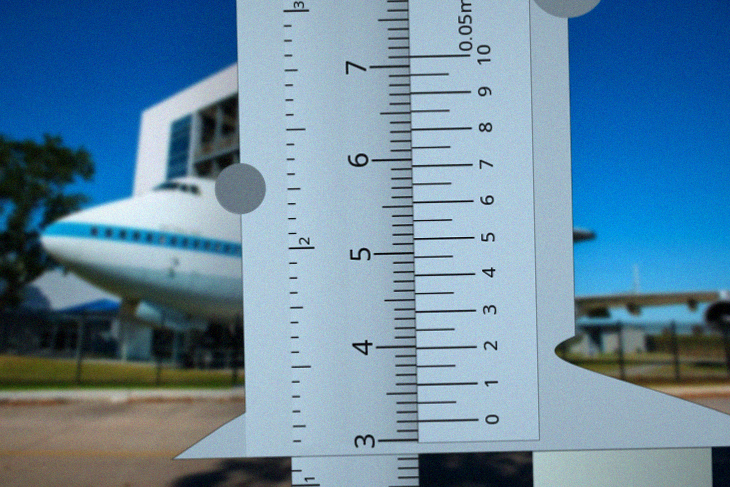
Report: 32.0 mm
